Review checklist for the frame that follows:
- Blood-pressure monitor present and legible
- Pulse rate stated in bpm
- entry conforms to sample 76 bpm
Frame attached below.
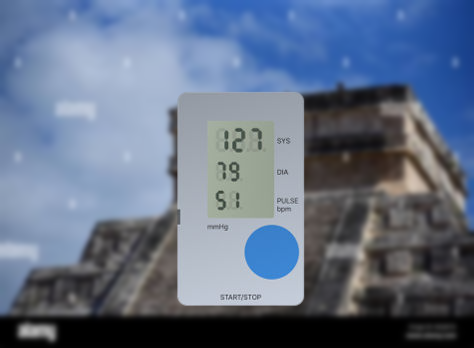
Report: 51 bpm
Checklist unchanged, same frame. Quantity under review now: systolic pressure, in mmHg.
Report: 127 mmHg
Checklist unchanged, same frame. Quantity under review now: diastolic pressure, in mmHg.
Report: 79 mmHg
